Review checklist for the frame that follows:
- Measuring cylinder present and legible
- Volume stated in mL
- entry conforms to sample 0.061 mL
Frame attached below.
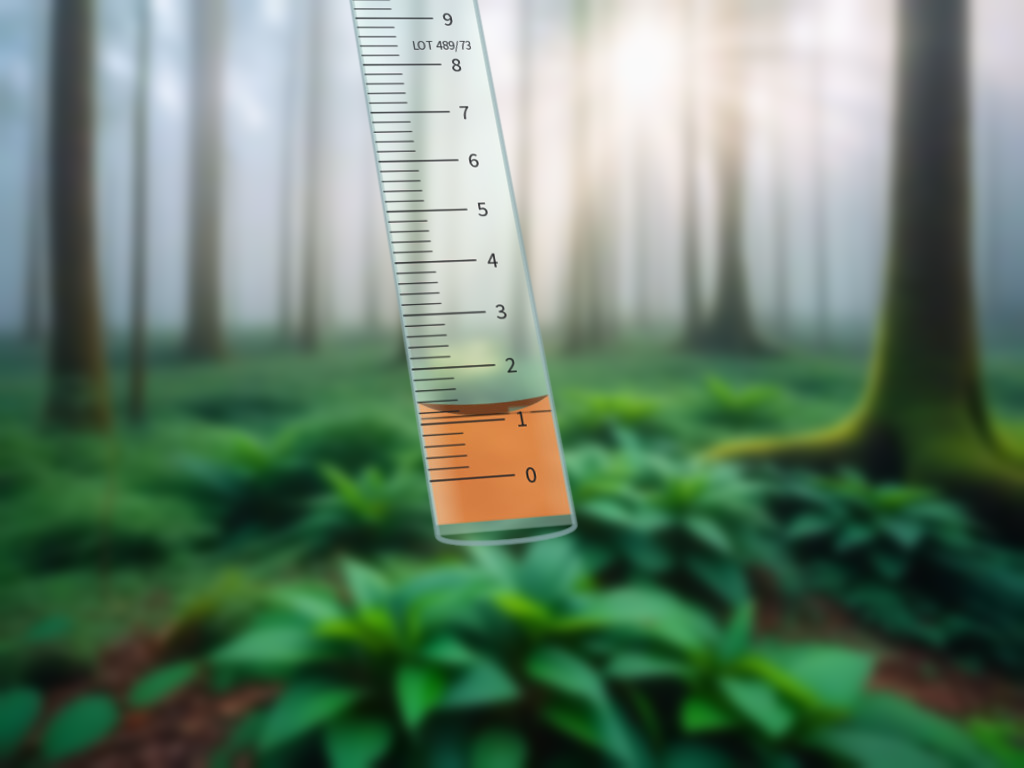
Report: 1.1 mL
